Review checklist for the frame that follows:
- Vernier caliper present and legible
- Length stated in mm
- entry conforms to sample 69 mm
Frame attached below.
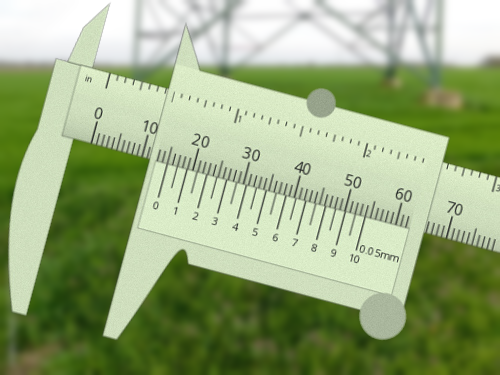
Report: 15.0 mm
